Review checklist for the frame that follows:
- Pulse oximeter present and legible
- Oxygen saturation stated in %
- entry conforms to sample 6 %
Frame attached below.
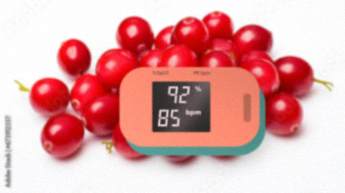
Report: 92 %
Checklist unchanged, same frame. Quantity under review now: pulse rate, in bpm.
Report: 85 bpm
